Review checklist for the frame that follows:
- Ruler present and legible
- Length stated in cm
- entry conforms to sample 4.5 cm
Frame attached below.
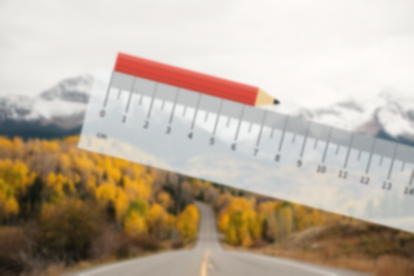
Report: 7.5 cm
